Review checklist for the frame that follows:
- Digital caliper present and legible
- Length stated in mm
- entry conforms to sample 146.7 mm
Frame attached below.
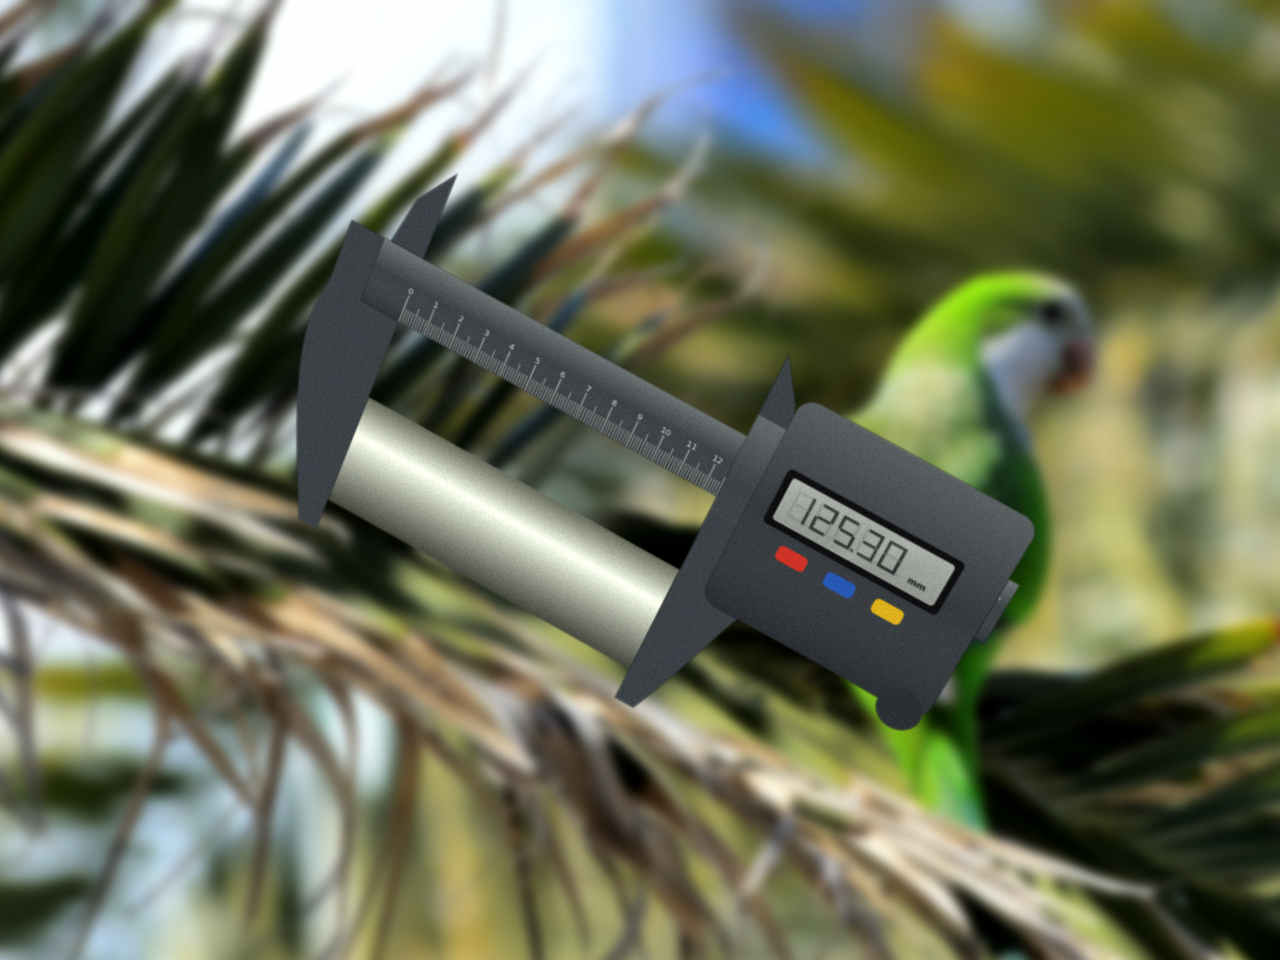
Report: 125.30 mm
